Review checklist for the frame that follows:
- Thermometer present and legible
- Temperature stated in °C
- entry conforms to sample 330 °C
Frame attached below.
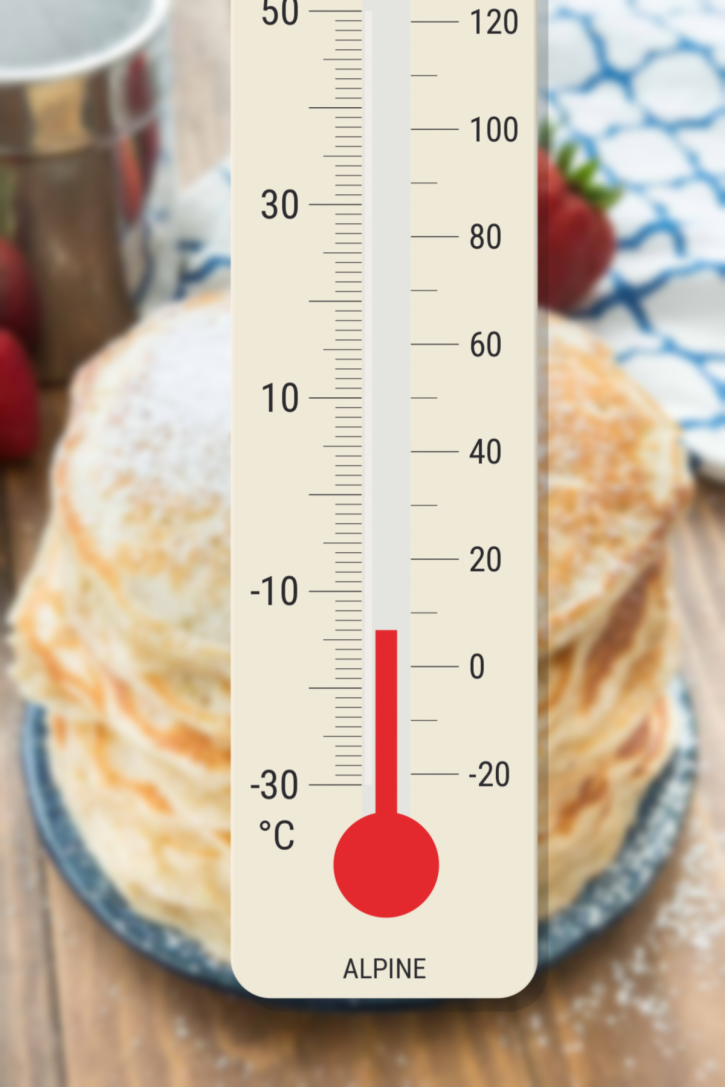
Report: -14 °C
